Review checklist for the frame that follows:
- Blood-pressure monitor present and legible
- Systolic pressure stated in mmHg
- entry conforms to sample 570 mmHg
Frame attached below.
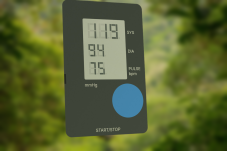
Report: 119 mmHg
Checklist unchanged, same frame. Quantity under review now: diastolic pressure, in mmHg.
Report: 94 mmHg
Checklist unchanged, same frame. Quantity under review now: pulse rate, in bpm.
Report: 75 bpm
